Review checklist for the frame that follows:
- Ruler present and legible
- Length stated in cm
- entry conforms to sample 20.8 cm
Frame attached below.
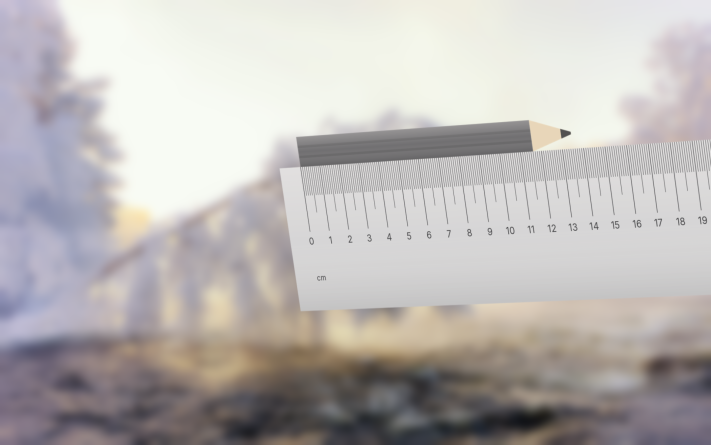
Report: 13.5 cm
